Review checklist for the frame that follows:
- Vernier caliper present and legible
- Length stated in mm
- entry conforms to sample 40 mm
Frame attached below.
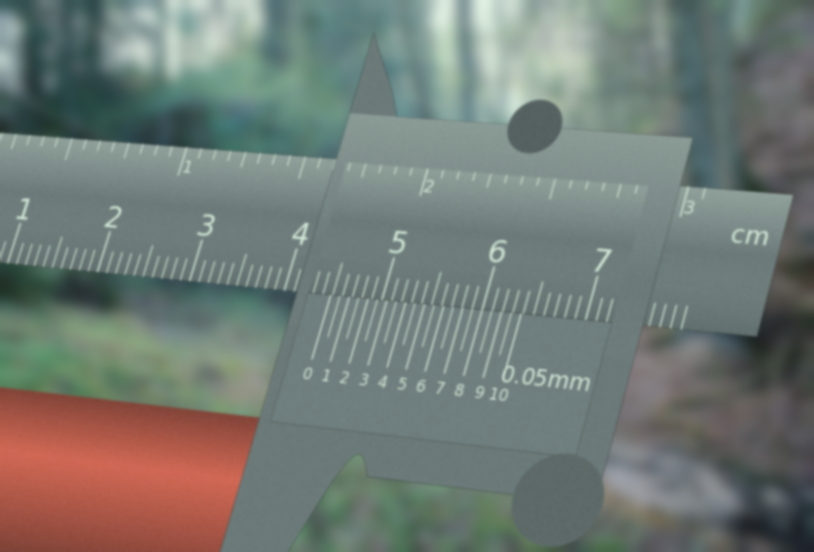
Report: 44.8 mm
